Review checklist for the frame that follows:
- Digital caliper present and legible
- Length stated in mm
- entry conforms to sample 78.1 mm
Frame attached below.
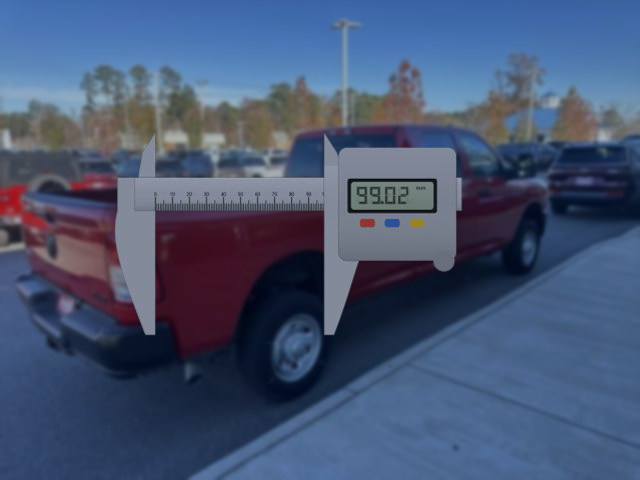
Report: 99.02 mm
